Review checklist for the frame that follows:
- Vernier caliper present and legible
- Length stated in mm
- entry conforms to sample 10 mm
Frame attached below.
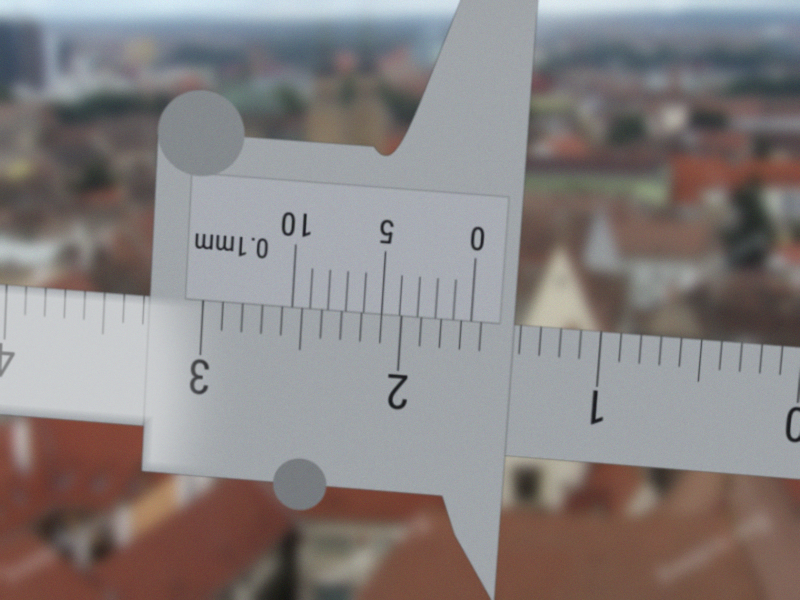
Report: 16.5 mm
